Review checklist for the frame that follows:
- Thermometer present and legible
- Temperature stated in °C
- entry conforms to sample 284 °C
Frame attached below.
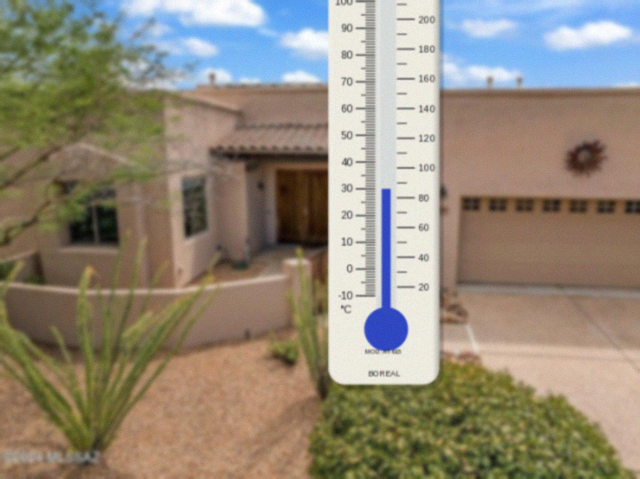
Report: 30 °C
